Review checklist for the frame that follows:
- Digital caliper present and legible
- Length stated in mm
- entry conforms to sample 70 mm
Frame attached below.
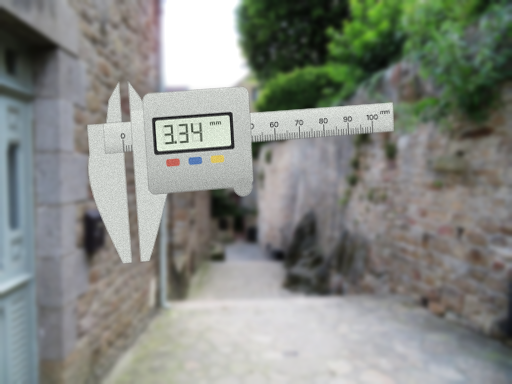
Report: 3.34 mm
